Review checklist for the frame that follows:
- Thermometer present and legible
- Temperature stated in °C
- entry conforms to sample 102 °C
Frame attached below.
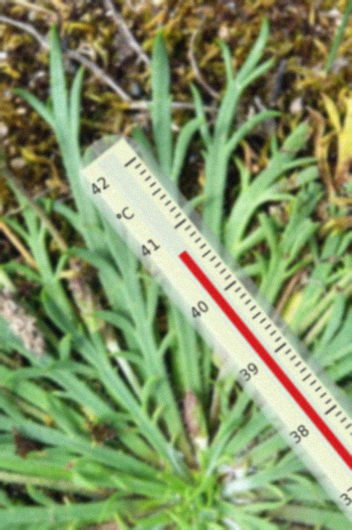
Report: 40.7 °C
